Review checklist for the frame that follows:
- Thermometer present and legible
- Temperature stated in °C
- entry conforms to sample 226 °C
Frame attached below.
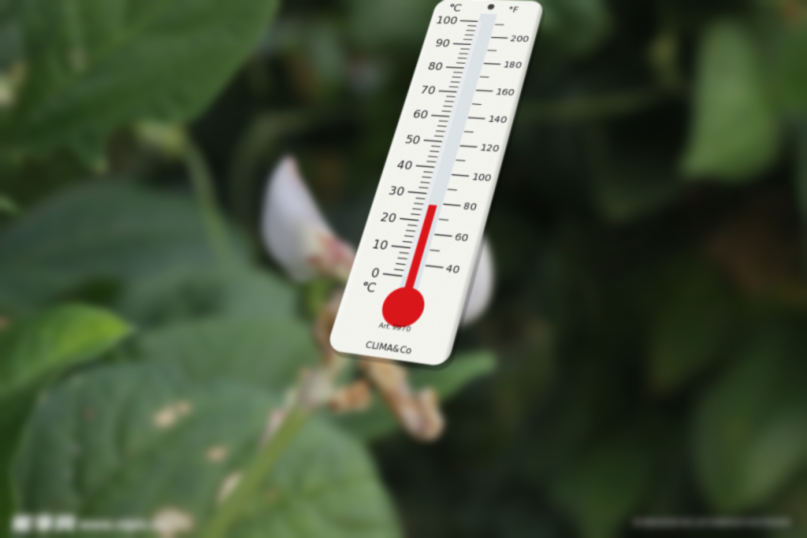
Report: 26 °C
